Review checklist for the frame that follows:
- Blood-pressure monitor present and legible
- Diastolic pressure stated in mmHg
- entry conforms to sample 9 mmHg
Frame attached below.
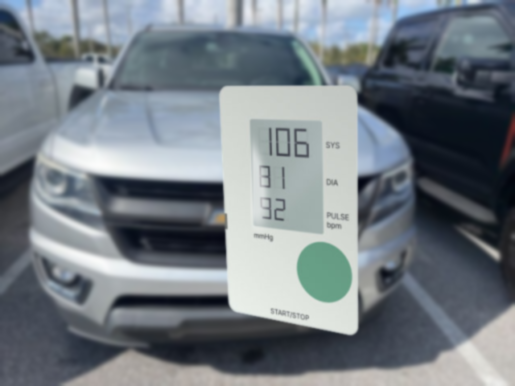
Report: 81 mmHg
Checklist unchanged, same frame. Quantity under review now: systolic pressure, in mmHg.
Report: 106 mmHg
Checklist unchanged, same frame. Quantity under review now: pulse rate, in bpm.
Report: 92 bpm
